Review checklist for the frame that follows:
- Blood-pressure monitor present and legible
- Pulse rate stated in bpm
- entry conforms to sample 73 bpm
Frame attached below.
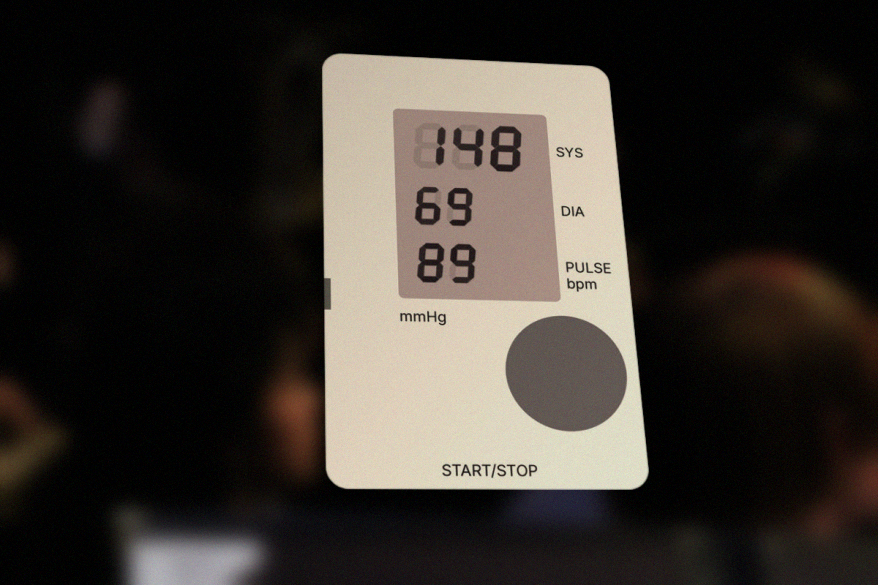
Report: 89 bpm
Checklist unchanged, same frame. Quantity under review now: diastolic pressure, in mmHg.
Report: 69 mmHg
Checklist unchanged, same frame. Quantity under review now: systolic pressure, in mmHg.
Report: 148 mmHg
